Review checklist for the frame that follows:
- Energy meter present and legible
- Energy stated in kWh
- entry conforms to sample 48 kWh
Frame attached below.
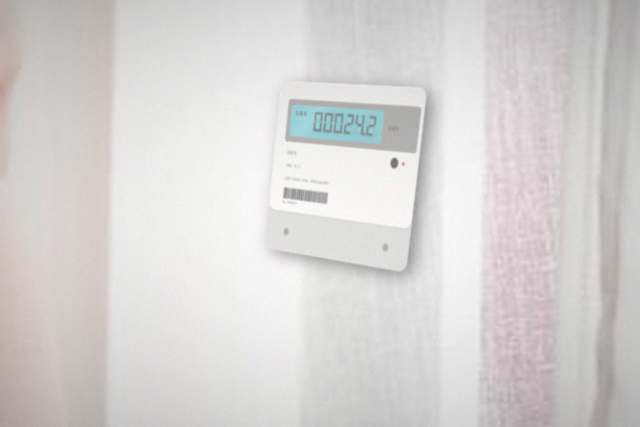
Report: 24.2 kWh
